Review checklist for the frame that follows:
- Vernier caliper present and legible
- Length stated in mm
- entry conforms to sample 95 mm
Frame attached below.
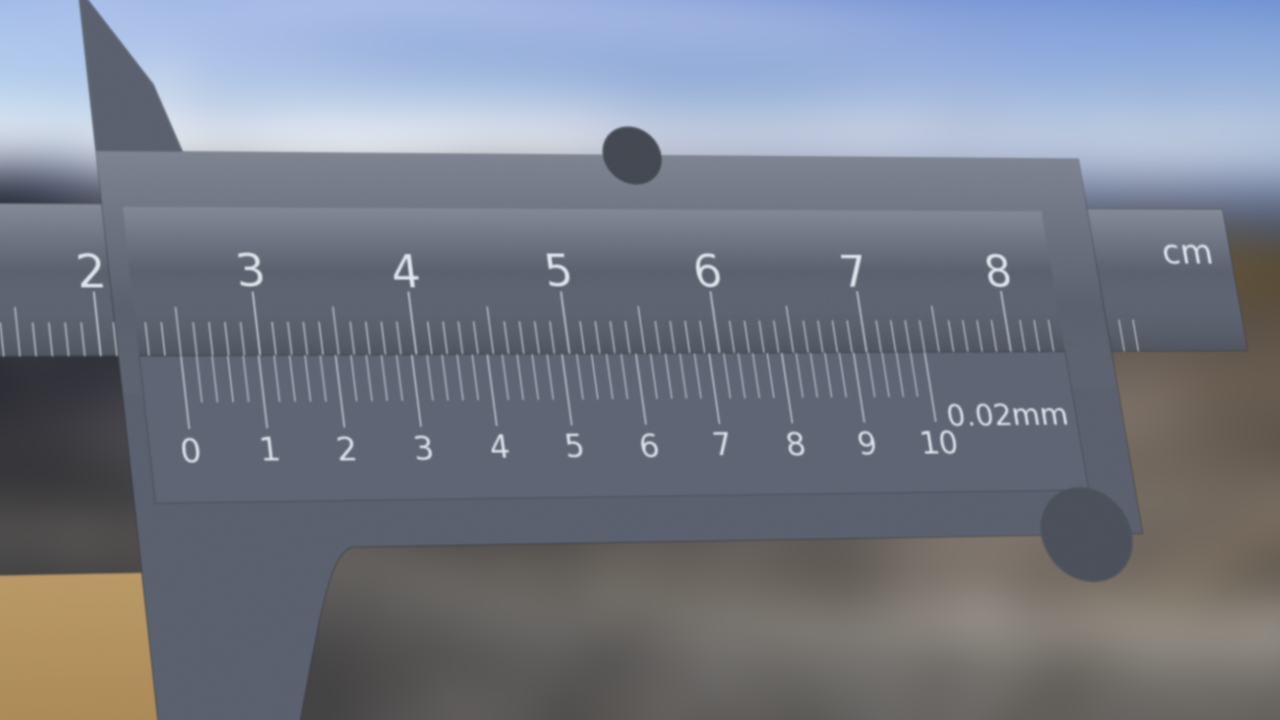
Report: 25.0 mm
